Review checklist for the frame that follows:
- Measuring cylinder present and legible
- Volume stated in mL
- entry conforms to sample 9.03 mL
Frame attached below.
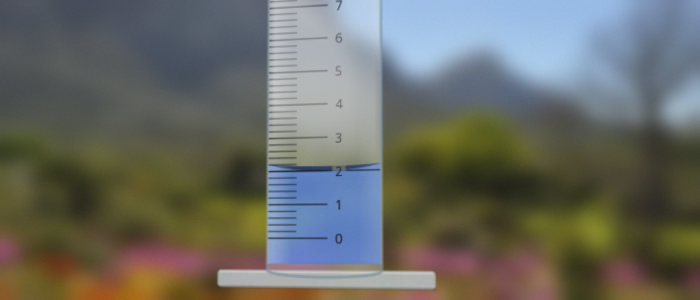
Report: 2 mL
